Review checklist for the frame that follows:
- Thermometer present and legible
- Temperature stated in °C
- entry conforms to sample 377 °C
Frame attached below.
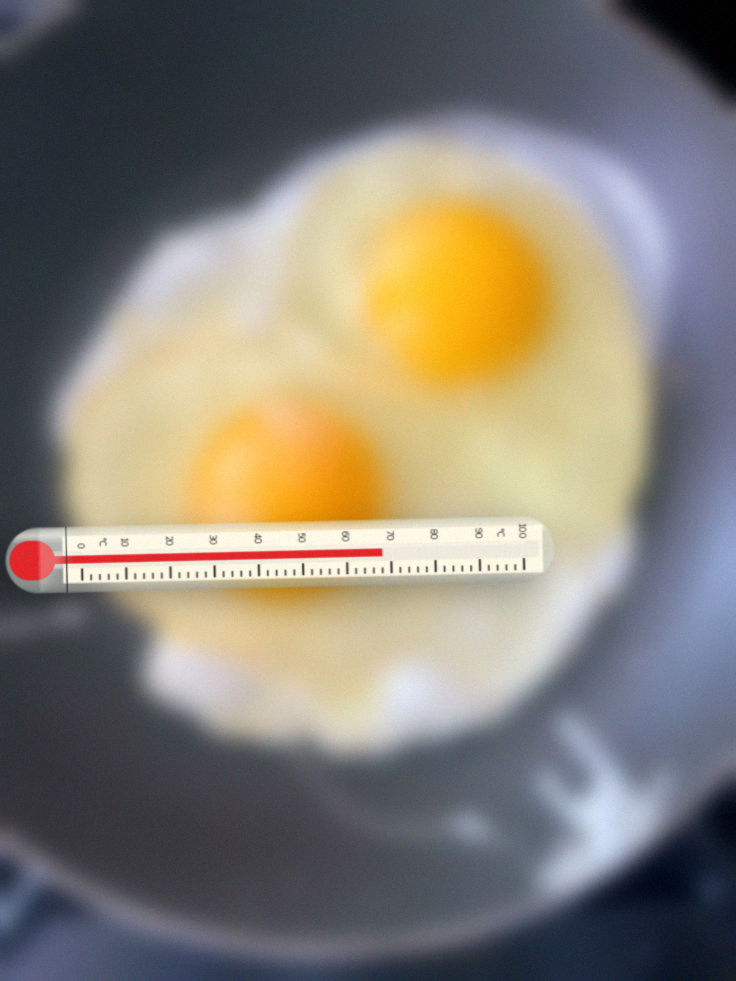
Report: 68 °C
